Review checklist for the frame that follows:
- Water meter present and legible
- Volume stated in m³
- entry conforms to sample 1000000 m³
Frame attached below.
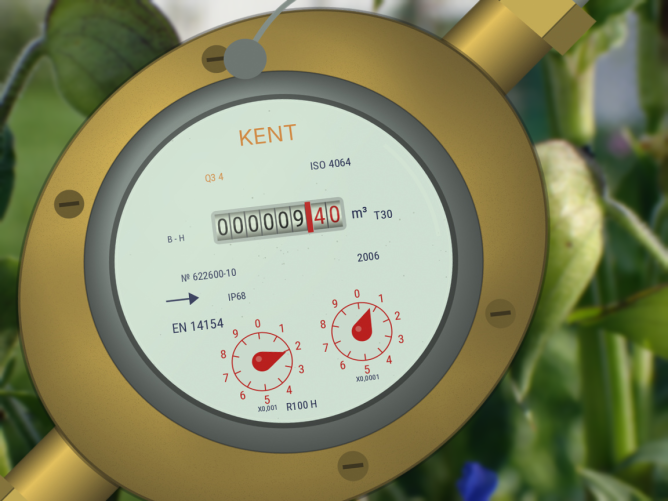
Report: 9.4020 m³
